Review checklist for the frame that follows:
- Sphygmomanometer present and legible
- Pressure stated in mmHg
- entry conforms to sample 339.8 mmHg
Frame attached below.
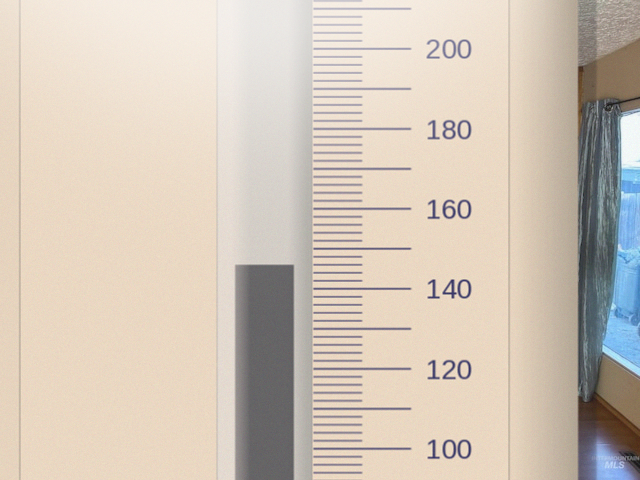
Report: 146 mmHg
